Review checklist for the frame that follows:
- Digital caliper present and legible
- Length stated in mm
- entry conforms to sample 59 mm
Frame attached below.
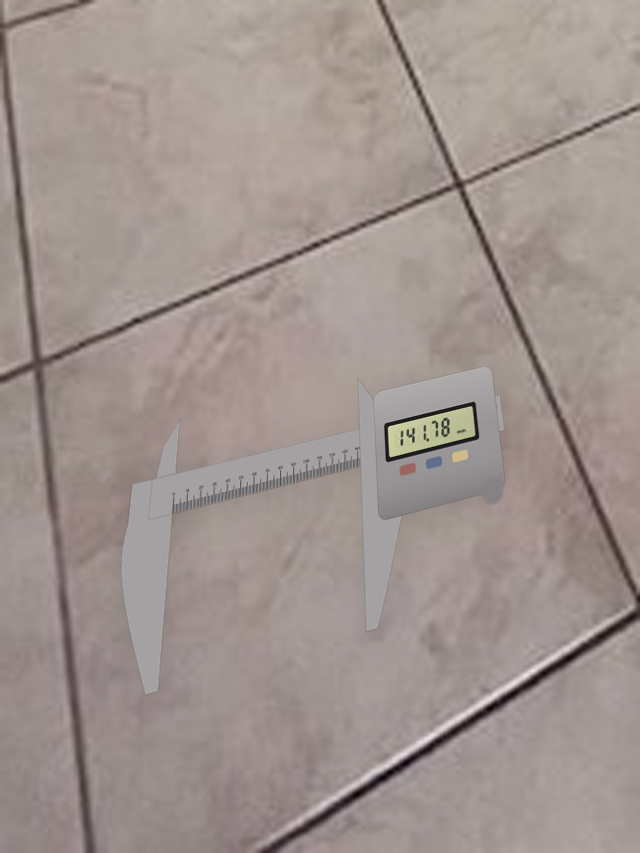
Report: 141.78 mm
